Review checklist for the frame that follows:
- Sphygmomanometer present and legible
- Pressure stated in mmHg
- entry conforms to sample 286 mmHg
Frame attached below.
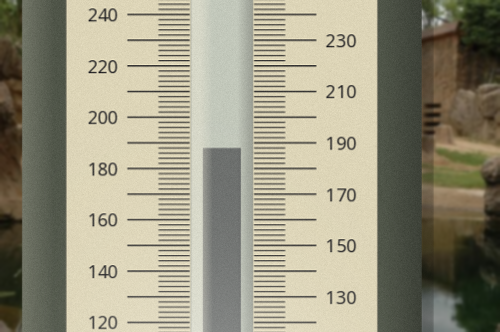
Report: 188 mmHg
